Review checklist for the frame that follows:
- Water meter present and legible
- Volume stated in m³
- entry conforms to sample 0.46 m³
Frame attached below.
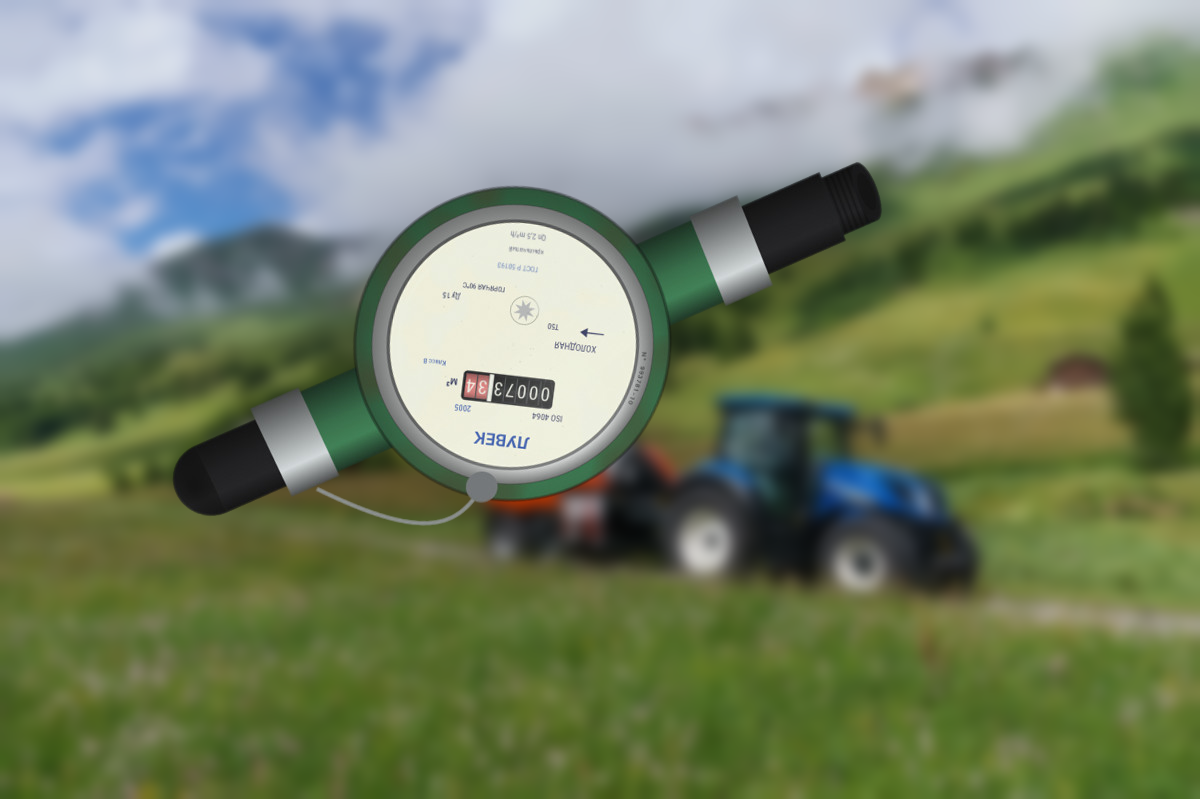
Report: 73.34 m³
